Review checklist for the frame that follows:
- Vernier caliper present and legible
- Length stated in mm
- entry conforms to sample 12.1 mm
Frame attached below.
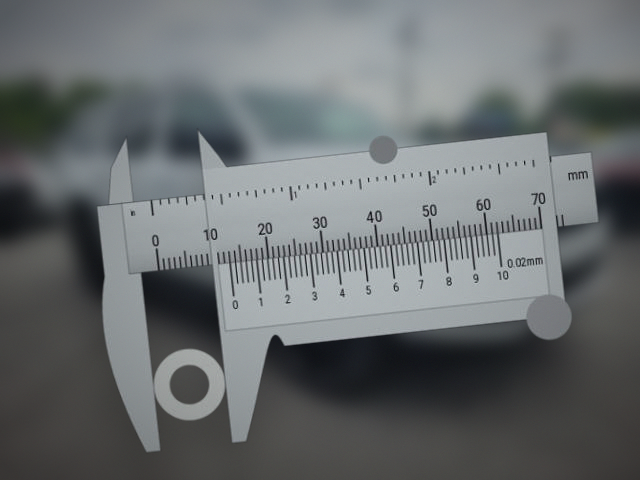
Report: 13.0 mm
